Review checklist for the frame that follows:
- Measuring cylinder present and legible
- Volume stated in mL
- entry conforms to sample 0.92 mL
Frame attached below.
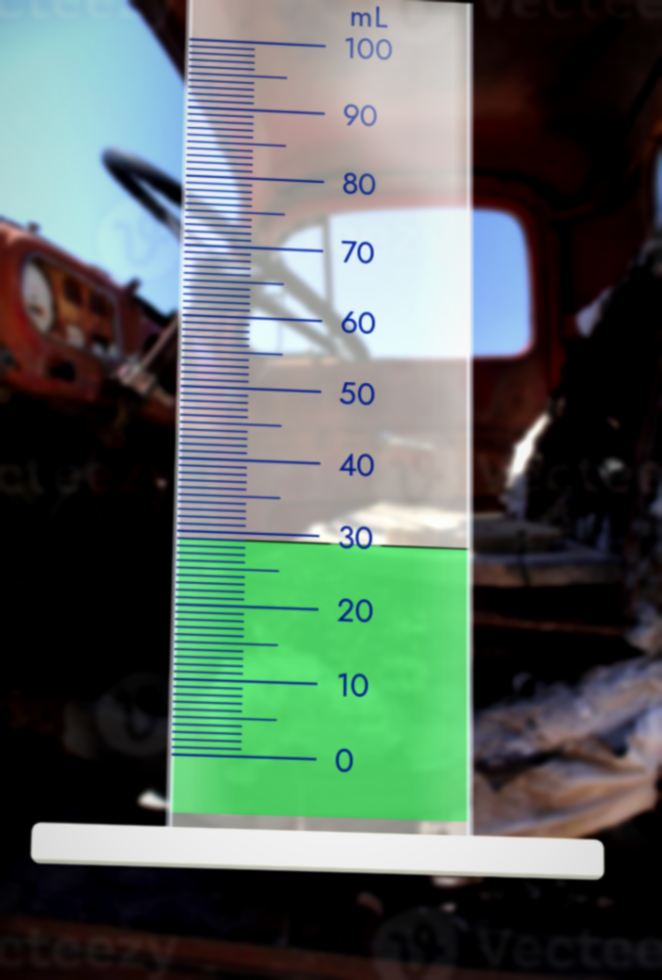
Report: 29 mL
